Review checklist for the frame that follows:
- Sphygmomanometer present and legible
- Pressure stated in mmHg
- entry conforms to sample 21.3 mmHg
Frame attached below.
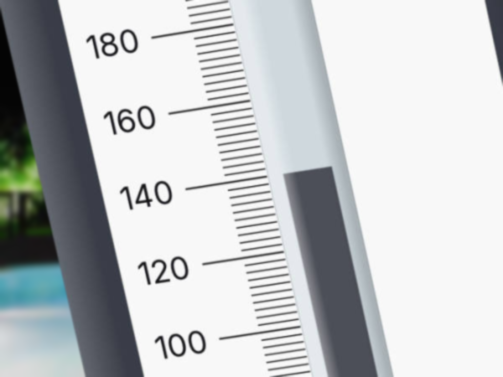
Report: 140 mmHg
